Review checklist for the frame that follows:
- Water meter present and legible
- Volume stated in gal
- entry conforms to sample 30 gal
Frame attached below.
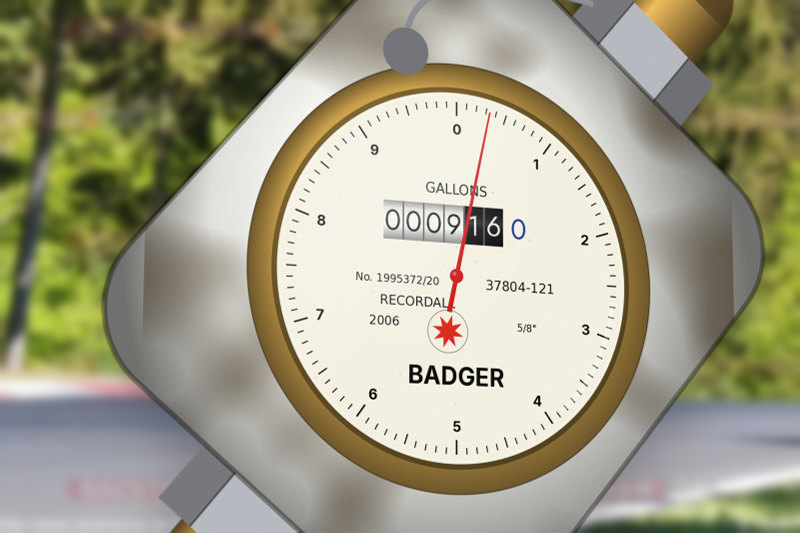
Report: 9160.3 gal
